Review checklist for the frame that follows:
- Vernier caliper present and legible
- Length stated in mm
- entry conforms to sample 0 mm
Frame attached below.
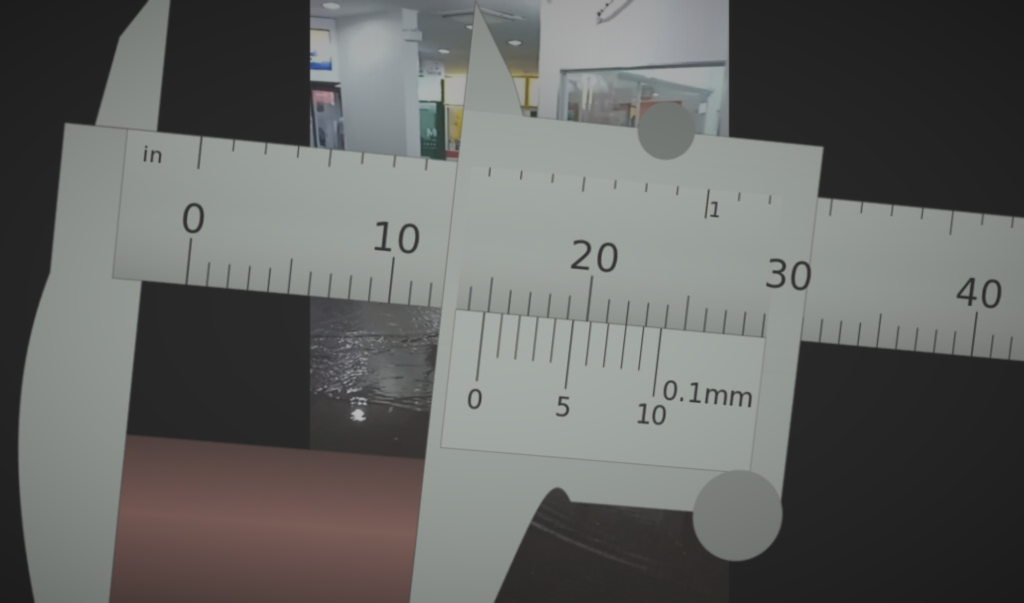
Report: 14.8 mm
